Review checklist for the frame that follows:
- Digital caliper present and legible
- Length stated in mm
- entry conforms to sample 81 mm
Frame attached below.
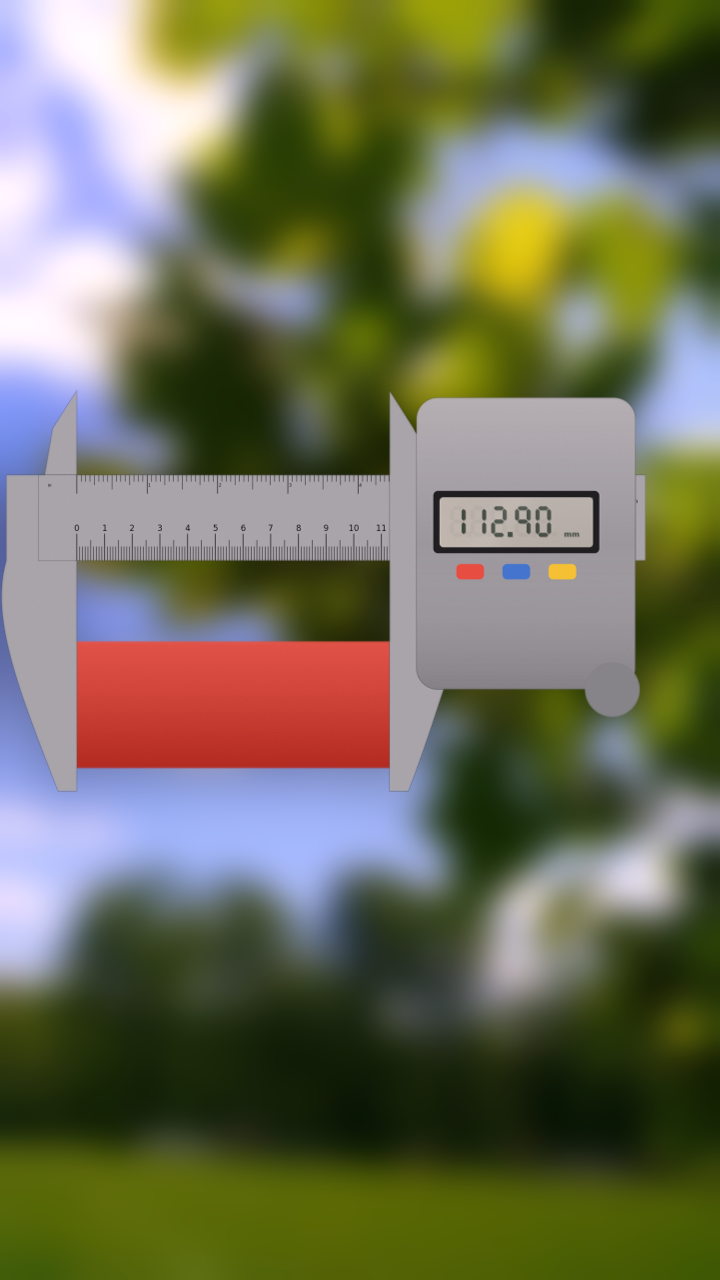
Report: 112.90 mm
